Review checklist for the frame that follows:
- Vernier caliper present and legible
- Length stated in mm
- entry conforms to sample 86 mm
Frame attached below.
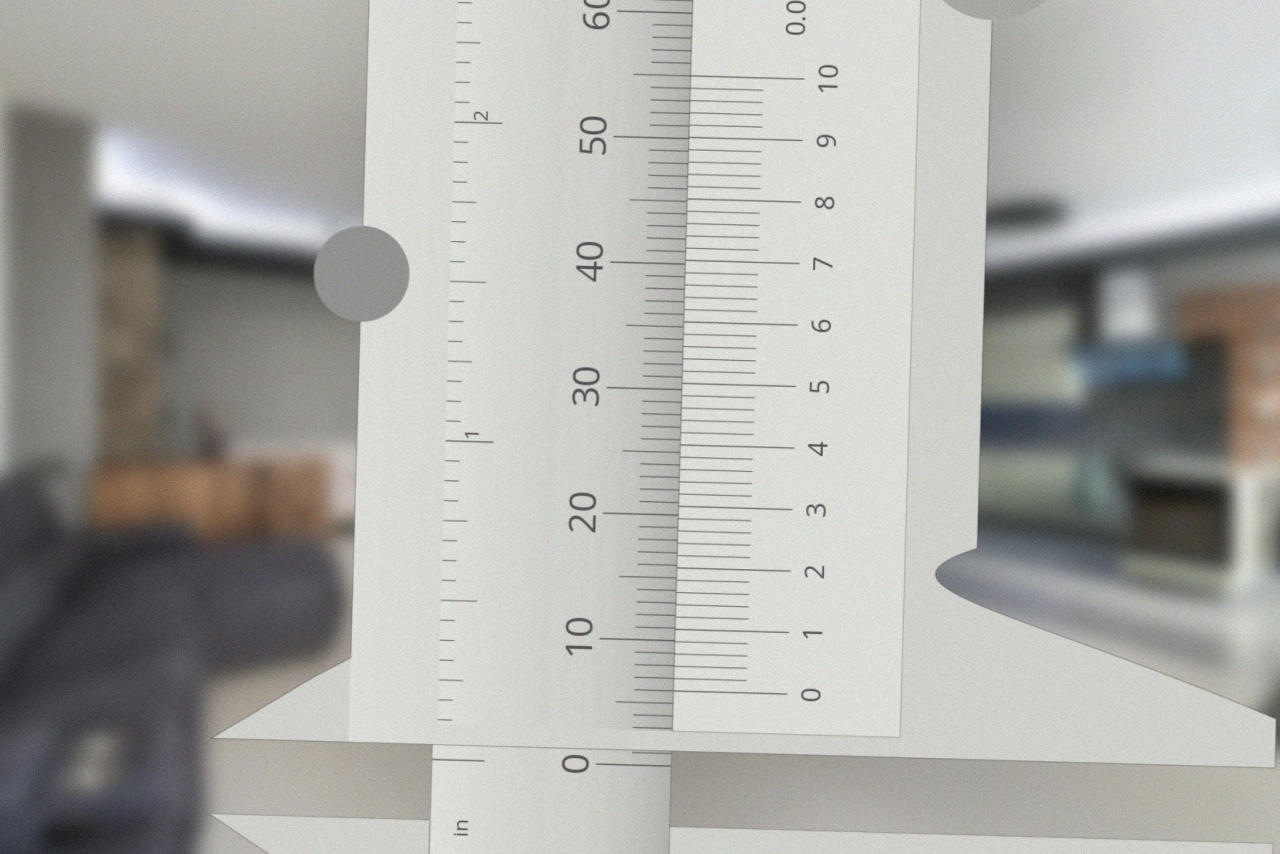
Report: 6.0 mm
